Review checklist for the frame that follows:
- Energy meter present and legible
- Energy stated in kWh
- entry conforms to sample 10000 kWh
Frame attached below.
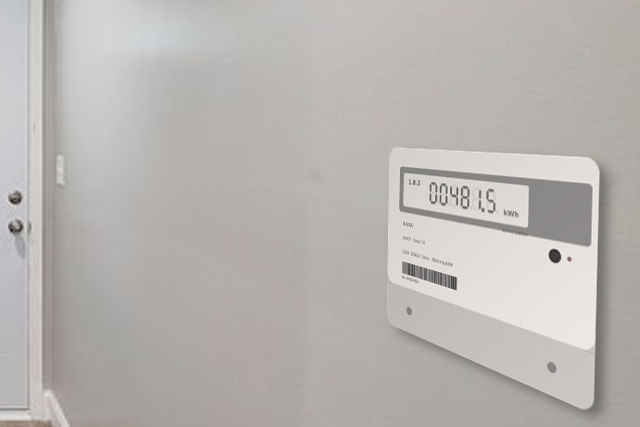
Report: 481.5 kWh
